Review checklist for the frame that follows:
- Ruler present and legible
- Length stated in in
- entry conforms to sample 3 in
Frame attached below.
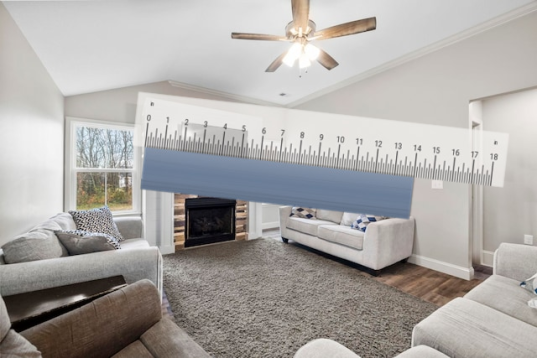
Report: 14 in
